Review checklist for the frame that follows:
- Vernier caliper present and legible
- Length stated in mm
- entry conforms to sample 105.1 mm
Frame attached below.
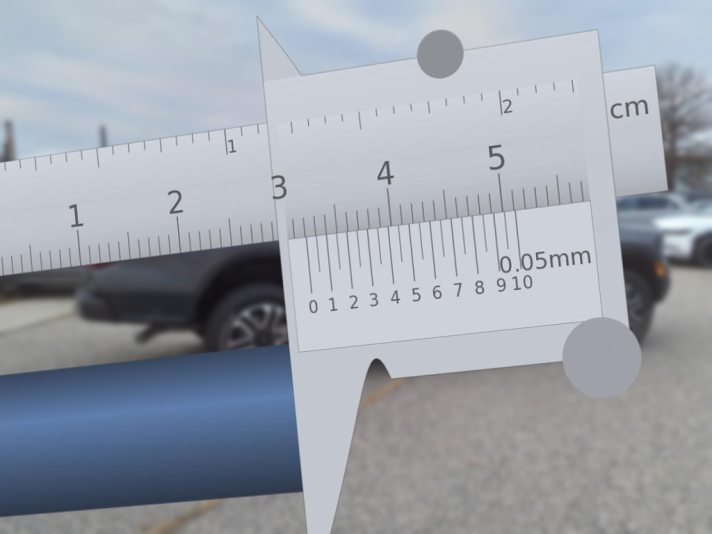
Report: 32.1 mm
